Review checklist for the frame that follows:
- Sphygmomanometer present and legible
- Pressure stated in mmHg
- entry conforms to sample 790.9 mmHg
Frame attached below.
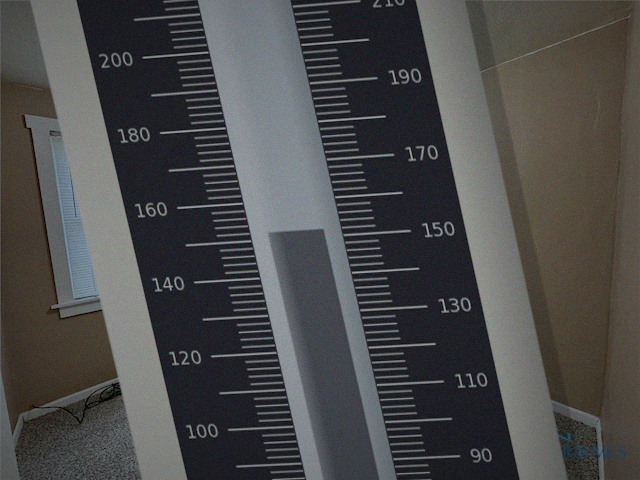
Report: 152 mmHg
